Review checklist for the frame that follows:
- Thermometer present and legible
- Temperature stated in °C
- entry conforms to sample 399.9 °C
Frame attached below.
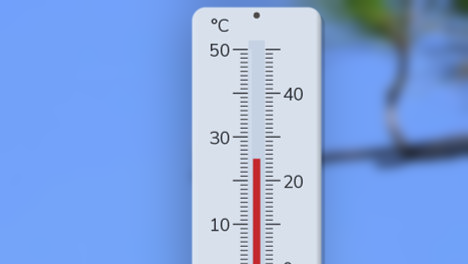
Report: 25 °C
